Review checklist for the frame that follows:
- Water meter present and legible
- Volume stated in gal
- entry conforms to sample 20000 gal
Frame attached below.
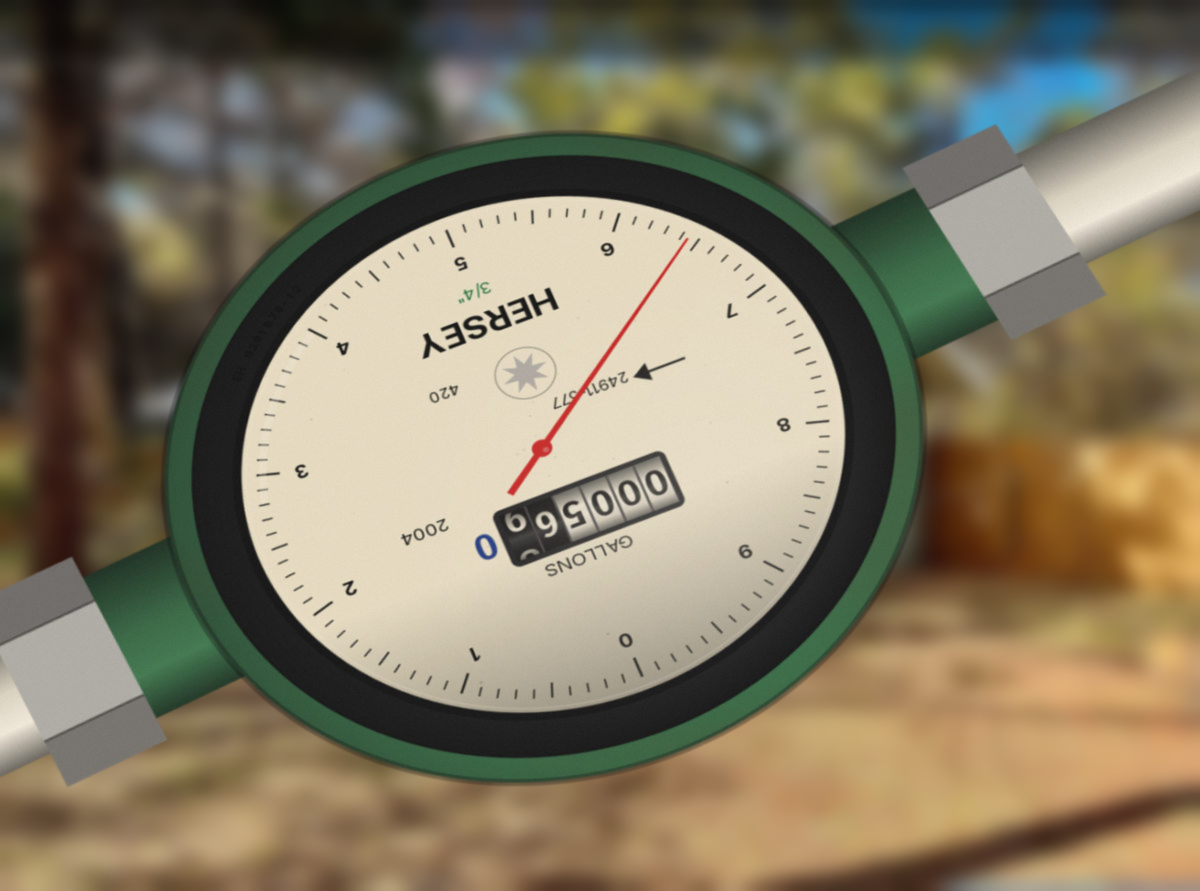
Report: 5686.4 gal
